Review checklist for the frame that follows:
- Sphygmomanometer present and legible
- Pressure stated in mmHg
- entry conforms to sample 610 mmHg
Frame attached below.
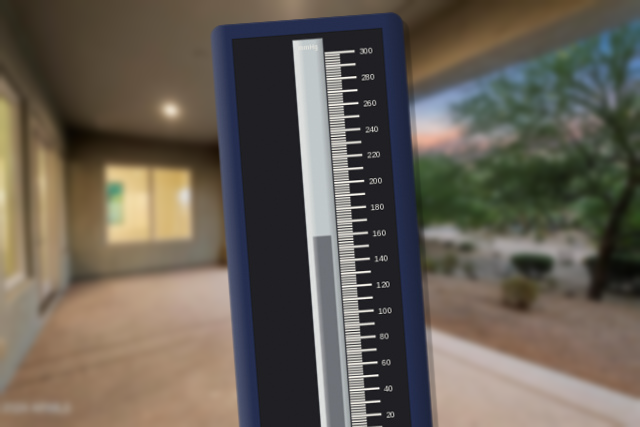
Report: 160 mmHg
